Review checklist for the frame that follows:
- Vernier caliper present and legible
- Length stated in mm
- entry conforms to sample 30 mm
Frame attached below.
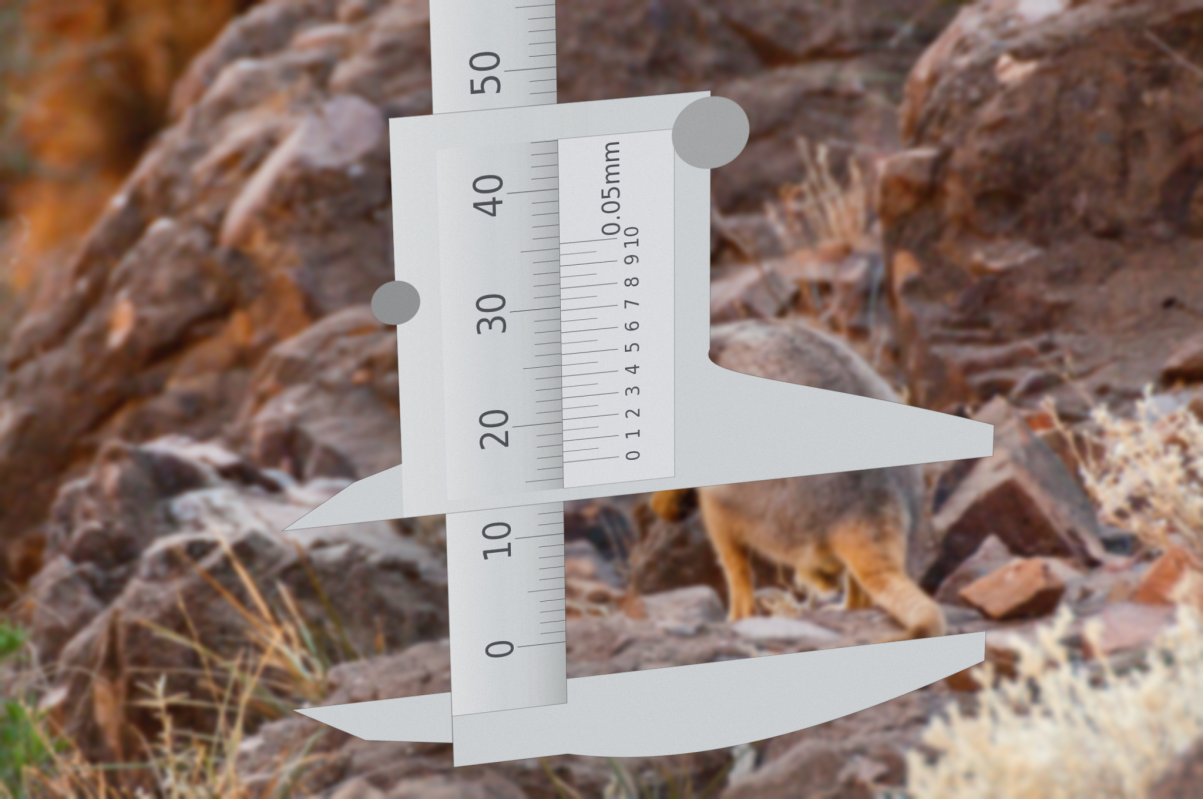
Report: 16.4 mm
